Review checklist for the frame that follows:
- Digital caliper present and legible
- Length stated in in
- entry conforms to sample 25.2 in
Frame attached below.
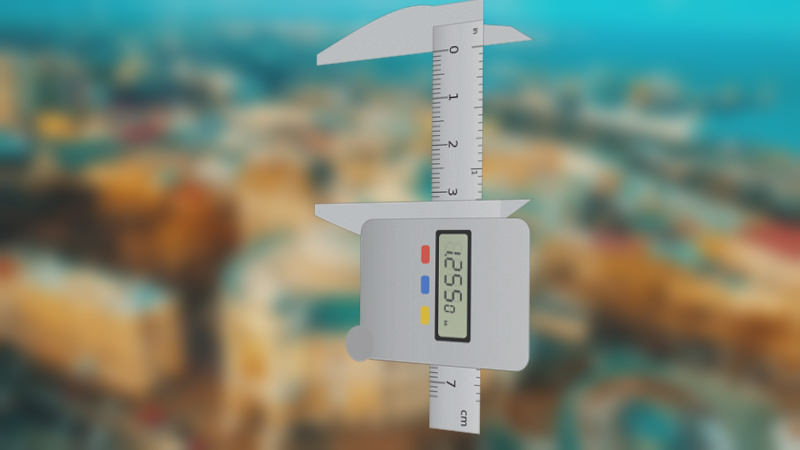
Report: 1.2550 in
